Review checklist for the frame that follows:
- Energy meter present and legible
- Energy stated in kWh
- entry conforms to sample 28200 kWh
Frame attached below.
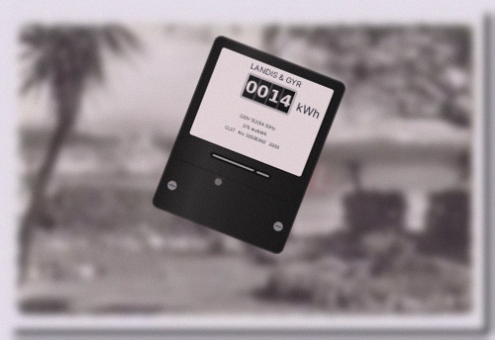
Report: 14 kWh
